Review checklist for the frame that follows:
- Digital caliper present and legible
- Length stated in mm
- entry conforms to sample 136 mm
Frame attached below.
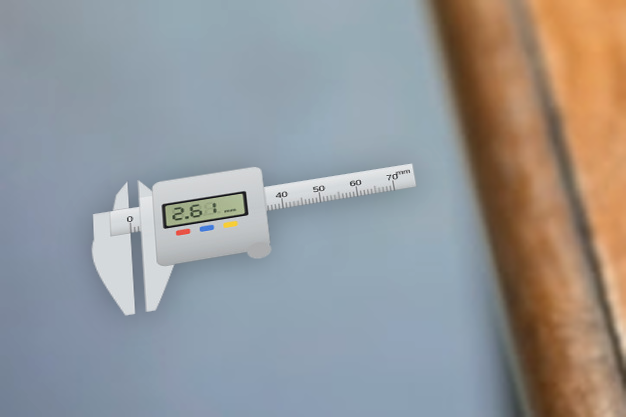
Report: 2.61 mm
